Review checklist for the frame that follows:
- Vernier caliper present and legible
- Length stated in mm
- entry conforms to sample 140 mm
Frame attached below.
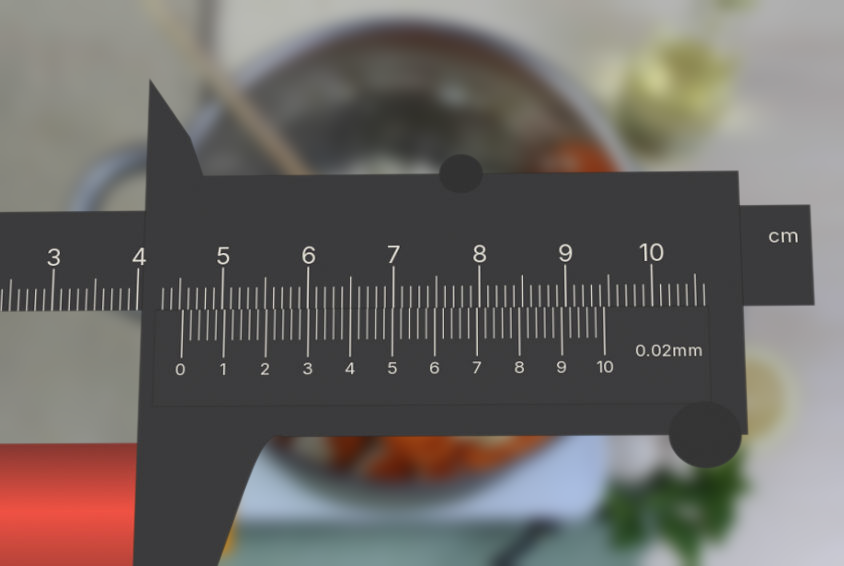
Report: 45.4 mm
